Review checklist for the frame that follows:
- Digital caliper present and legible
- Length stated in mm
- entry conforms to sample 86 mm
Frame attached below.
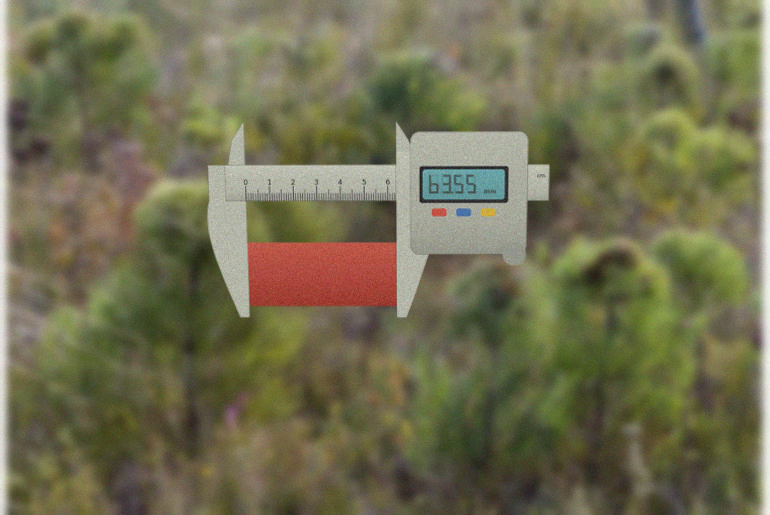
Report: 63.55 mm
